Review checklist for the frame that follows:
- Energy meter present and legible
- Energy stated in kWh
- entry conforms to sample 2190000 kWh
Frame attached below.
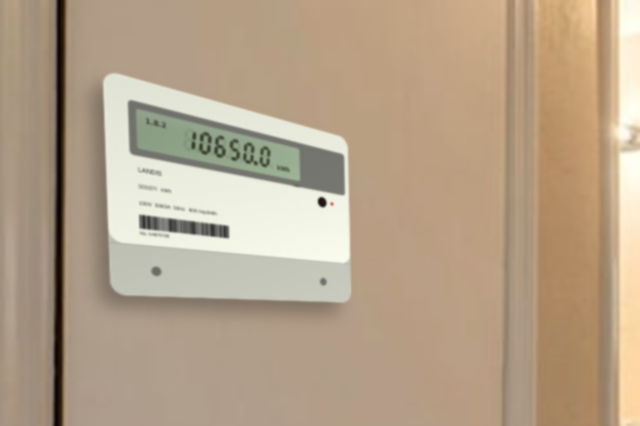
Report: 10650.0 kWh
